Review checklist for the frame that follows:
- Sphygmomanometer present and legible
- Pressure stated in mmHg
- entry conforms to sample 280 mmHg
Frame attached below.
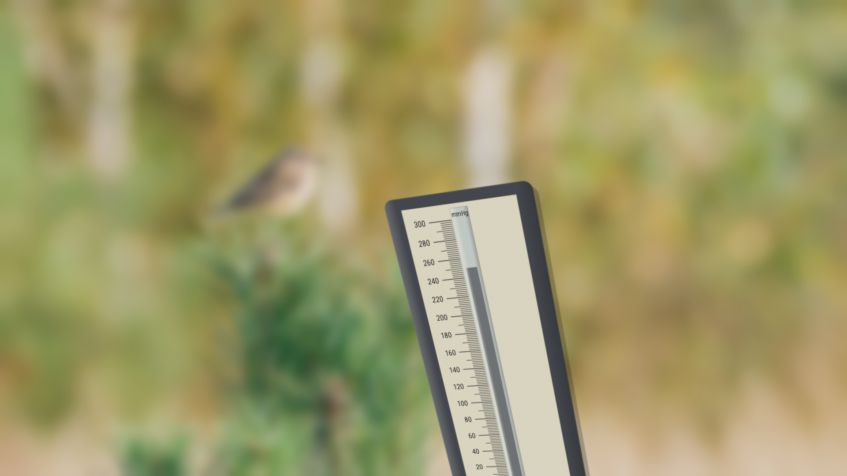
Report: 250 mmHg
